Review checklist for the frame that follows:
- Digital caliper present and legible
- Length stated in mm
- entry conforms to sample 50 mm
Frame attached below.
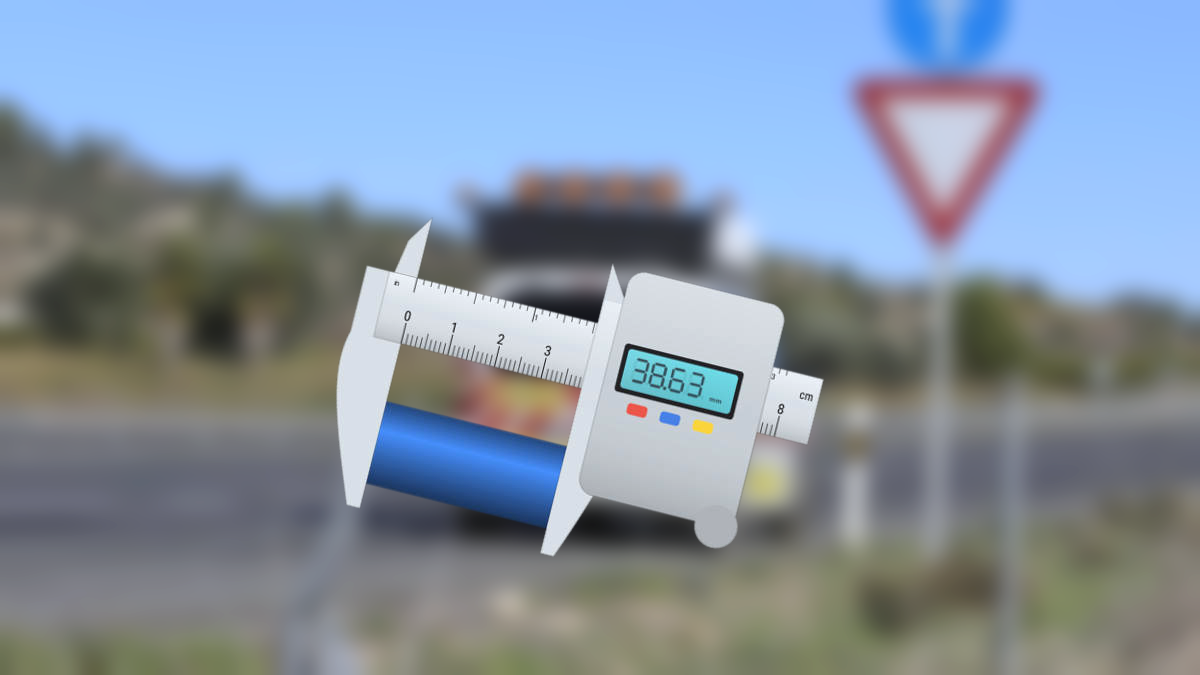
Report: 38.63 mm
